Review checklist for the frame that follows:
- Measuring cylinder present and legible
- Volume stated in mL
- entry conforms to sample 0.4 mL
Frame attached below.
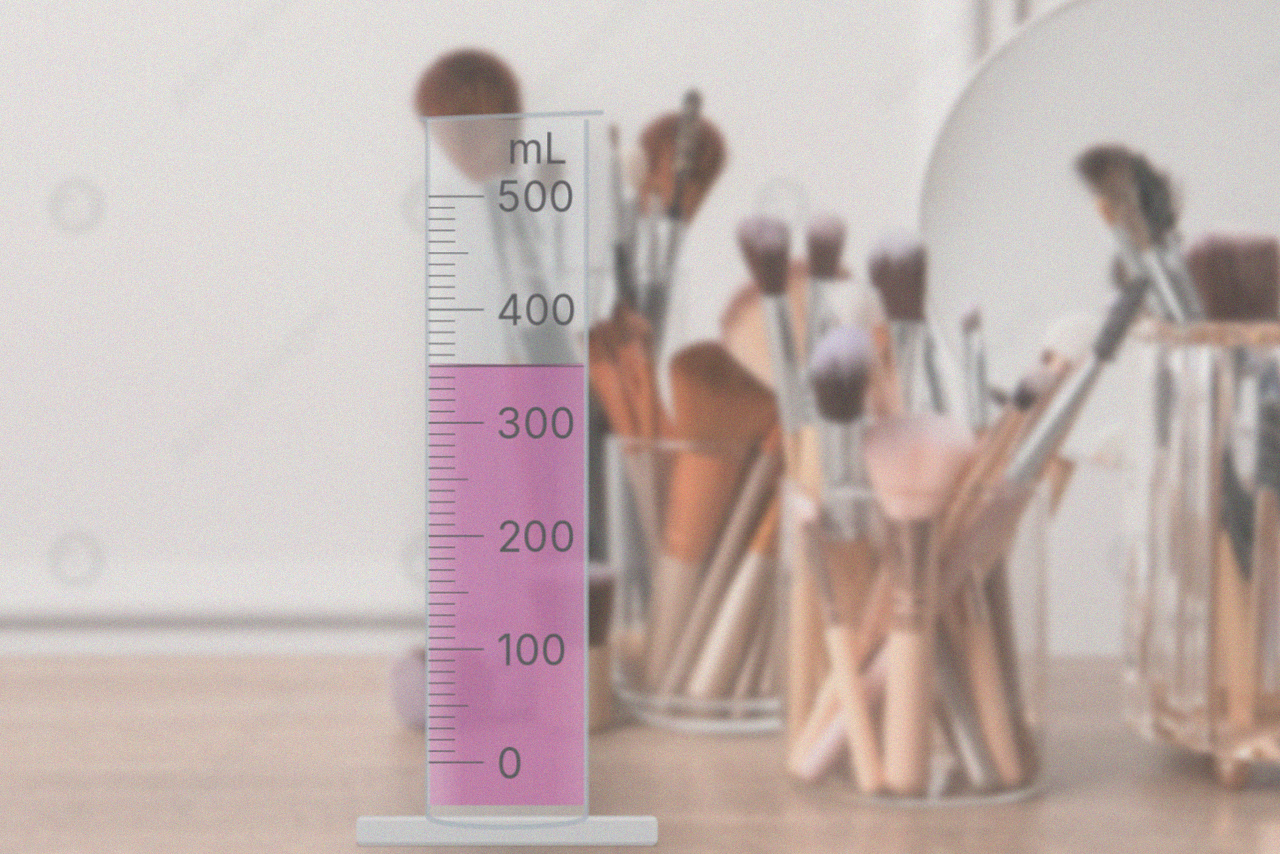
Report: 350 mL
